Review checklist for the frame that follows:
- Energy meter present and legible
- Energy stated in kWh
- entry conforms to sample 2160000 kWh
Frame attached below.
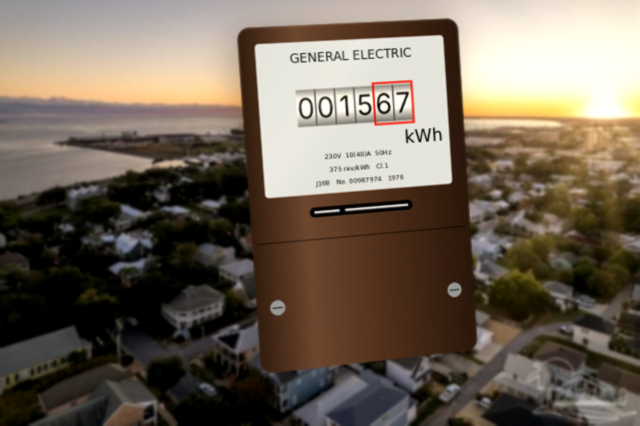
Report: 15.67 kWh
